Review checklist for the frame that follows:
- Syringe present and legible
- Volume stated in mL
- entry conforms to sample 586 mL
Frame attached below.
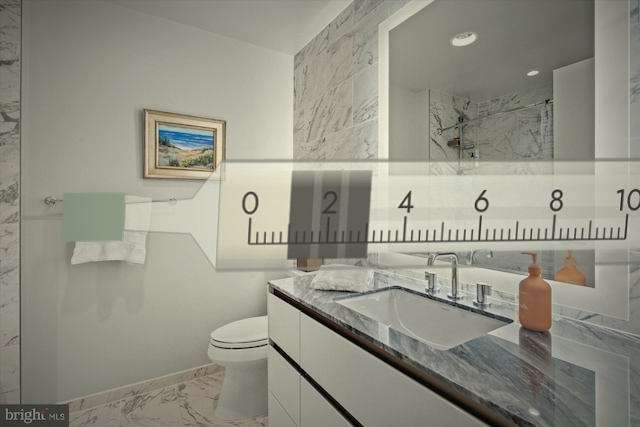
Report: 1 mL
